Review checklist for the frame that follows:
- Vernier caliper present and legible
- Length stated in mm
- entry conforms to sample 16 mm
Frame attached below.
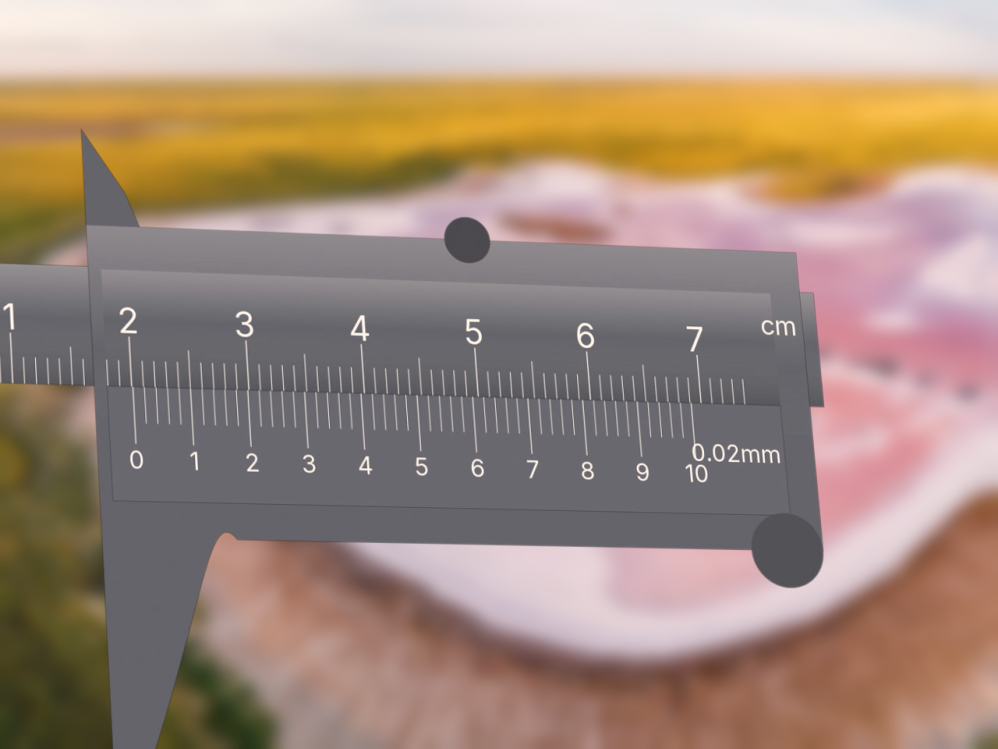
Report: 20.1 mm
